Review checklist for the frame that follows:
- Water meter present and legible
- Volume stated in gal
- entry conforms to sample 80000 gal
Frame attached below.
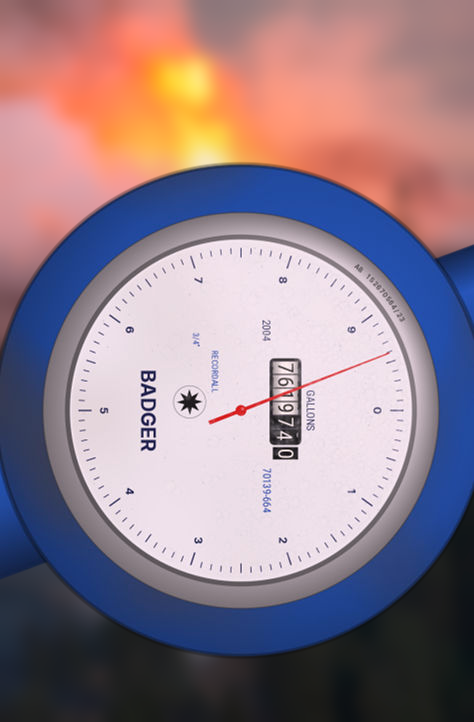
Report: 7619739.4 gal
